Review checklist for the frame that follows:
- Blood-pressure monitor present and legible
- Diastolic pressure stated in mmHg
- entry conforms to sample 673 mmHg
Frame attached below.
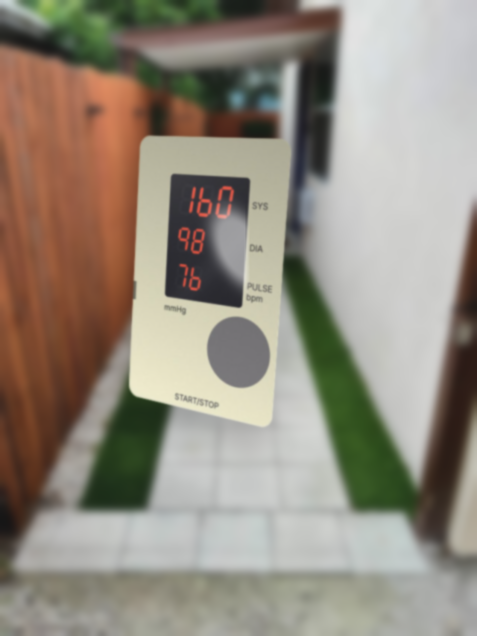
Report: 98 mmHg
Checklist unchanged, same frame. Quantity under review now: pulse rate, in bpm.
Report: 76 bpm
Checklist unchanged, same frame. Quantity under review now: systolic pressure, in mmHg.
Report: 160 mmHg
